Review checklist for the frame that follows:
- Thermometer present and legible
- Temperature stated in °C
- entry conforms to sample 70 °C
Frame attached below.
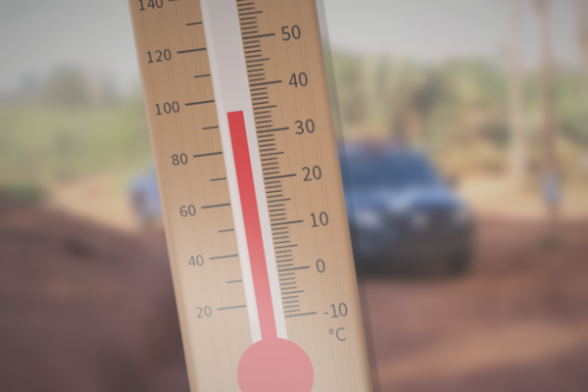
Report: 35 °C
